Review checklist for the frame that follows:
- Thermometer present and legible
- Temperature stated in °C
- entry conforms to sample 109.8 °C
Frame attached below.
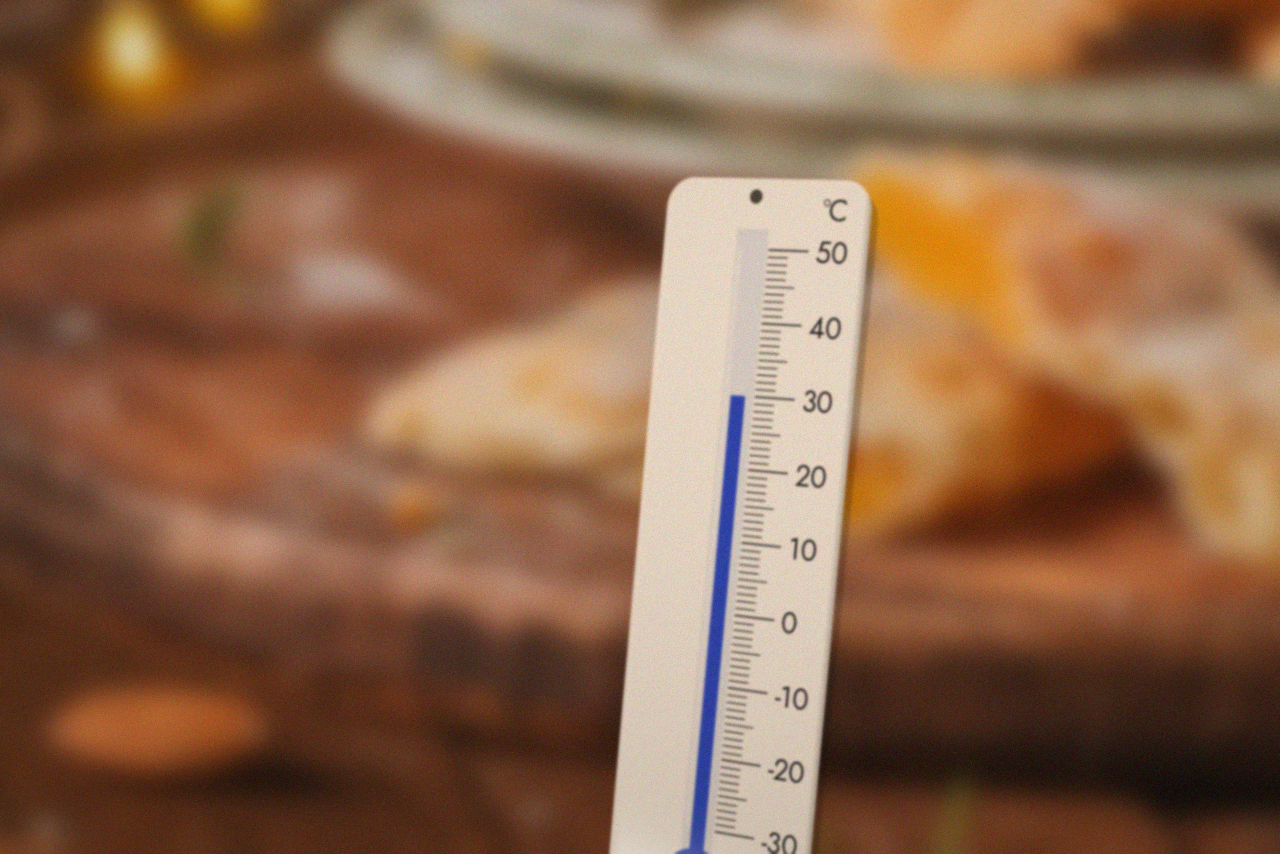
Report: 30 °C
